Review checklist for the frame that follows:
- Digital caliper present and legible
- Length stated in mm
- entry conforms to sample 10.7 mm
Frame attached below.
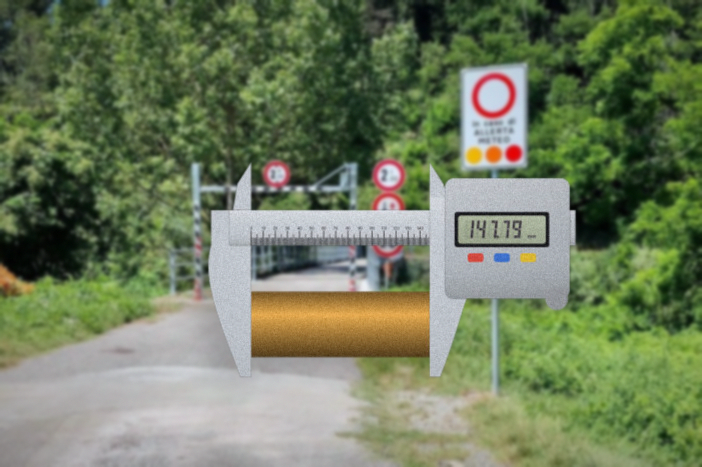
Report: 147.79 mm
